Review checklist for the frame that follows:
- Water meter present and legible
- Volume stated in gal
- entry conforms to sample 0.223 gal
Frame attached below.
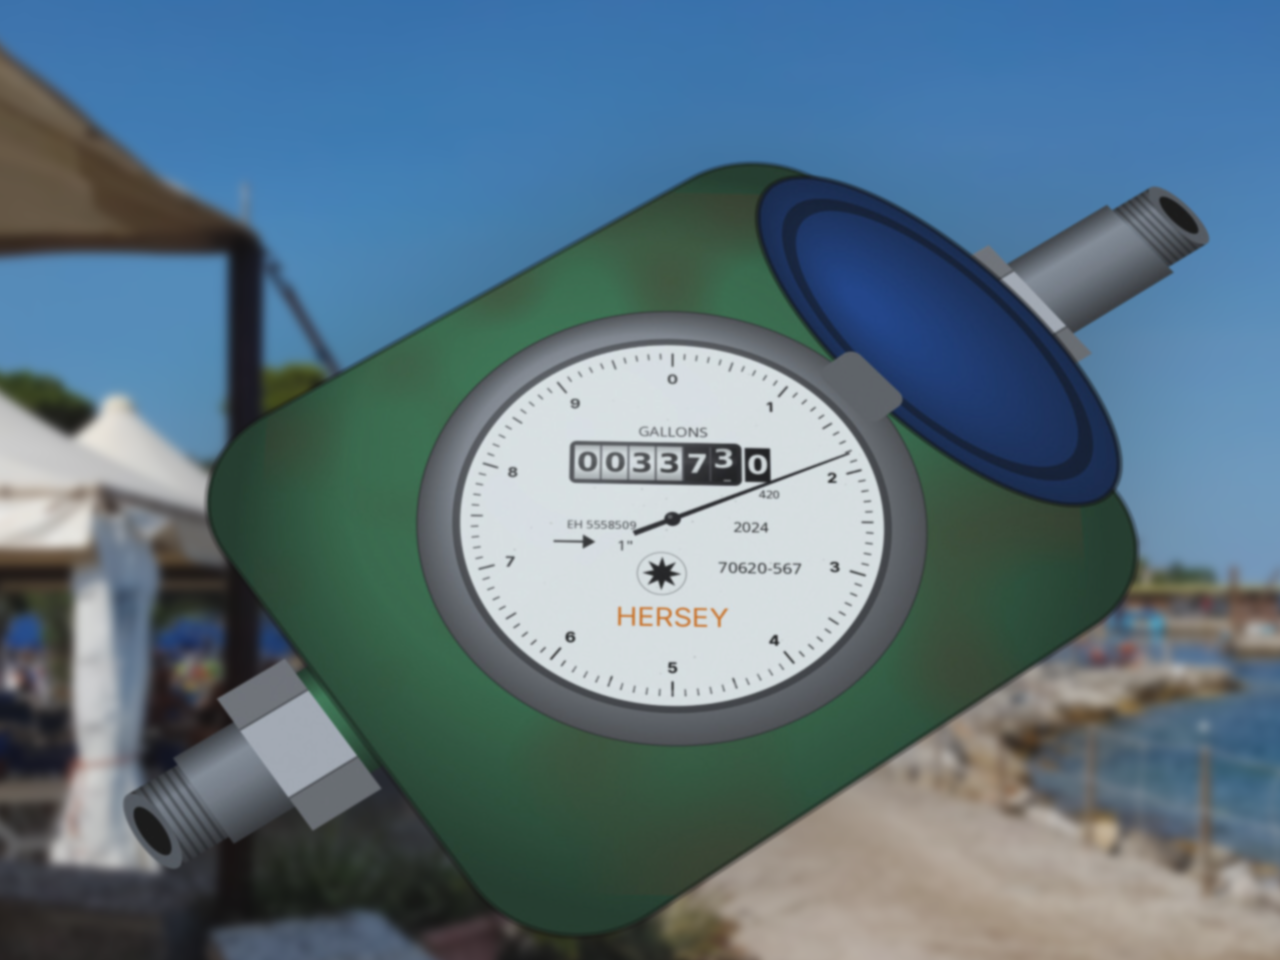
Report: 33731.8 gal
